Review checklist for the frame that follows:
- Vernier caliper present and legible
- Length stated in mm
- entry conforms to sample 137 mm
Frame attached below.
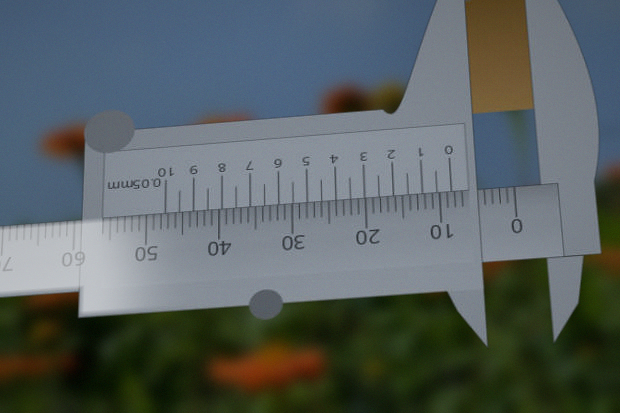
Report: 8.4 mm
